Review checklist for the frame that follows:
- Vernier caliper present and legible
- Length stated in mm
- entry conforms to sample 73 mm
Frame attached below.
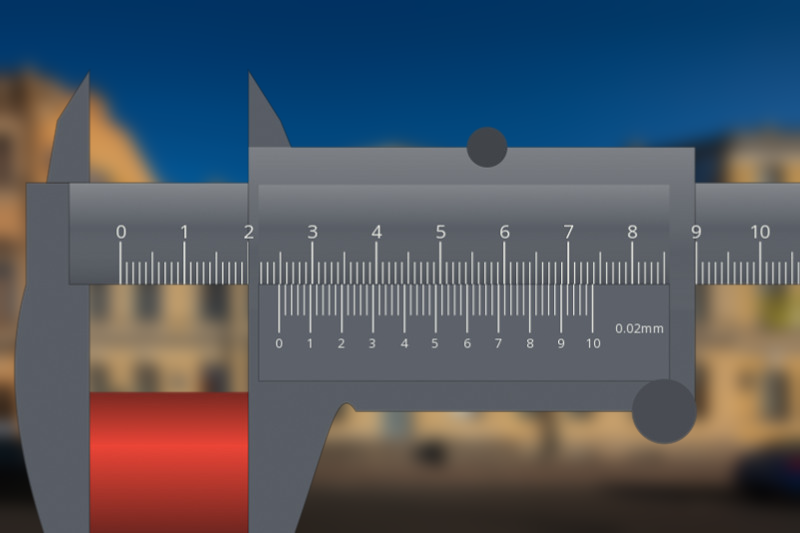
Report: 24.8 mm
